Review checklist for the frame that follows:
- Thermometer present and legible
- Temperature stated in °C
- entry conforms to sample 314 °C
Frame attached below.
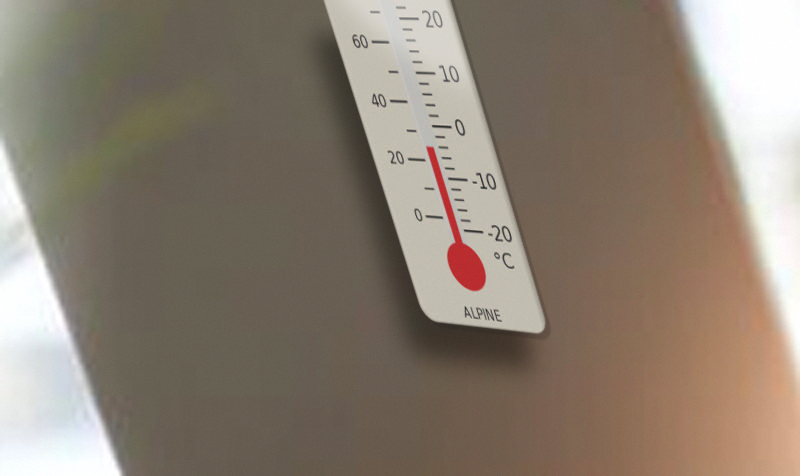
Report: -4 °C
